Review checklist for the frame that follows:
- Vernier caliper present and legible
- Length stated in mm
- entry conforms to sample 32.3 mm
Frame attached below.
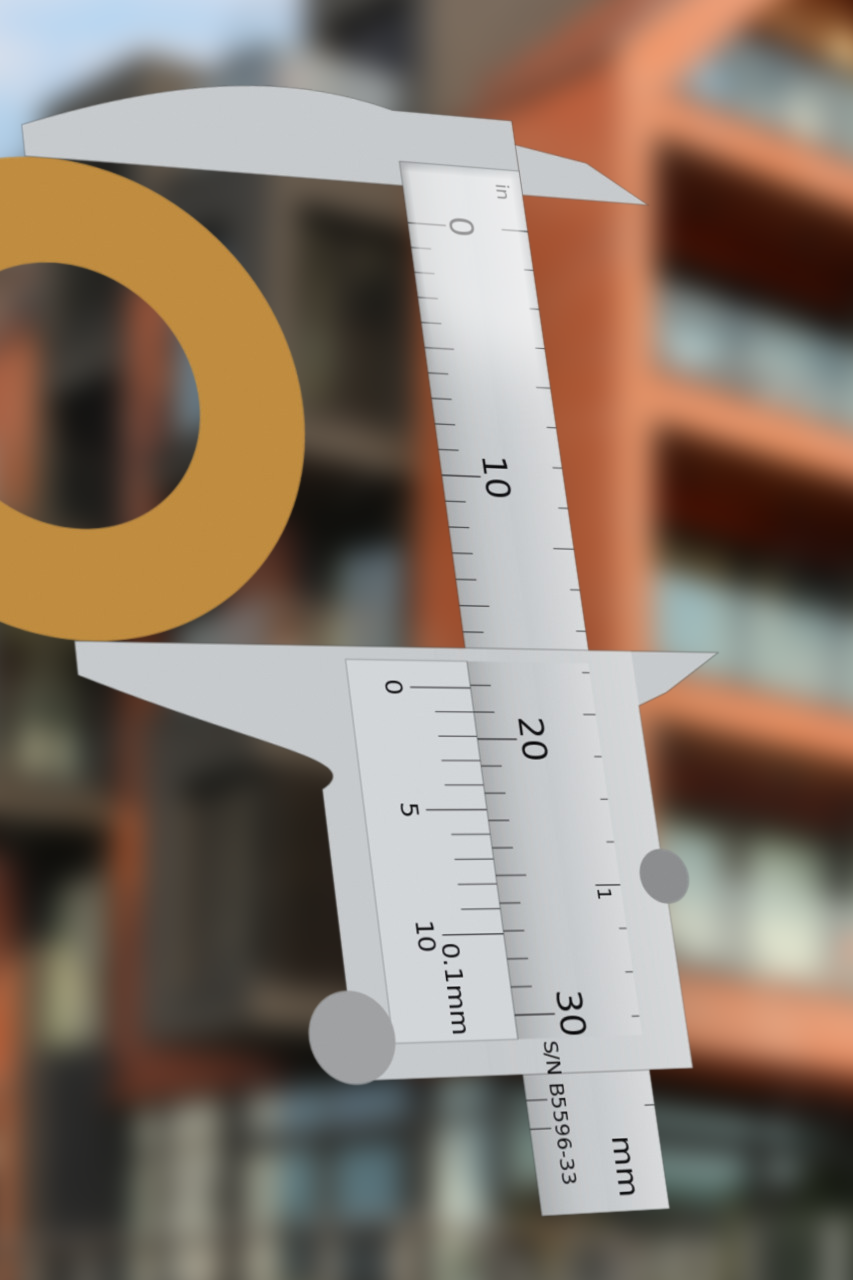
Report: 18.1 mm
